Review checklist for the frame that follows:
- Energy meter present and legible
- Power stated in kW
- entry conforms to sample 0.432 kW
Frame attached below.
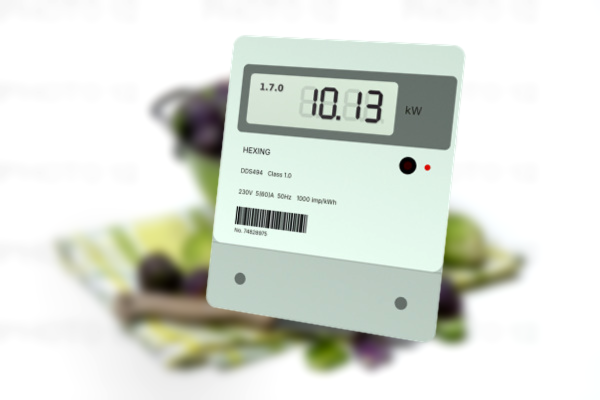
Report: 10.13 kW
